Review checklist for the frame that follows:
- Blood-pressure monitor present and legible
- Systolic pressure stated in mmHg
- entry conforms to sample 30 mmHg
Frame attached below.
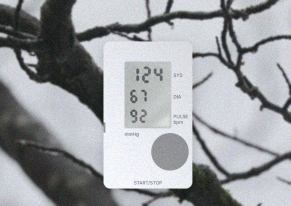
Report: 124 mmHg
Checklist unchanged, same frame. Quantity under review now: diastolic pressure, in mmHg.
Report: 67 mmHg
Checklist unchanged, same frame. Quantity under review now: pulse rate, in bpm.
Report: 92 bpm
